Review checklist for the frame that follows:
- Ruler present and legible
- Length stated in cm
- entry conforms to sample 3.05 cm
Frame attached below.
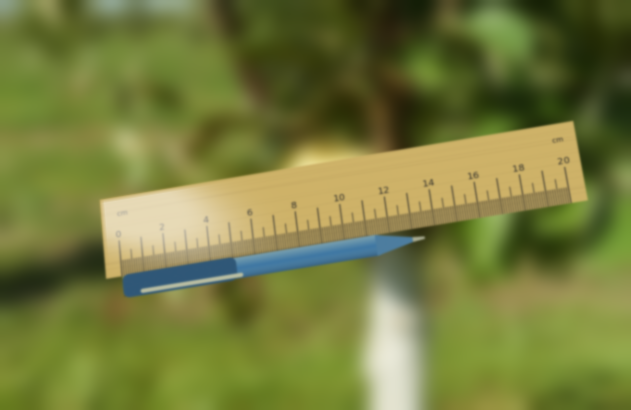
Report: 13.5 cm
